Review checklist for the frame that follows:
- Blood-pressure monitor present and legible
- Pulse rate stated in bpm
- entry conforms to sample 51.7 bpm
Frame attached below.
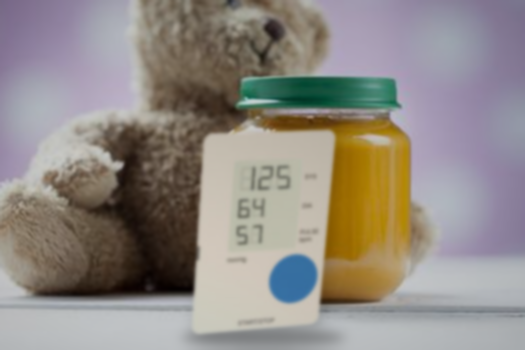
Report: 57 bpm
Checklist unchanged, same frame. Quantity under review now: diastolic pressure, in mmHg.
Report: 64 mmHg
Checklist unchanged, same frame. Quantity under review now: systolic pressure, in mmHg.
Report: 125 mmHg
